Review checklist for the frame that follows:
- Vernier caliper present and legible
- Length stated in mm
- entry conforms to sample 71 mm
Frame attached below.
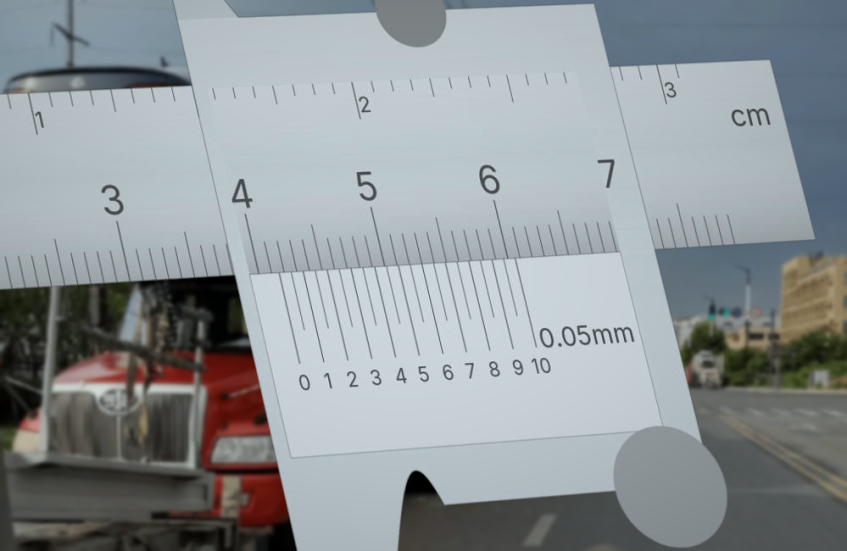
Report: 41.6 mm
